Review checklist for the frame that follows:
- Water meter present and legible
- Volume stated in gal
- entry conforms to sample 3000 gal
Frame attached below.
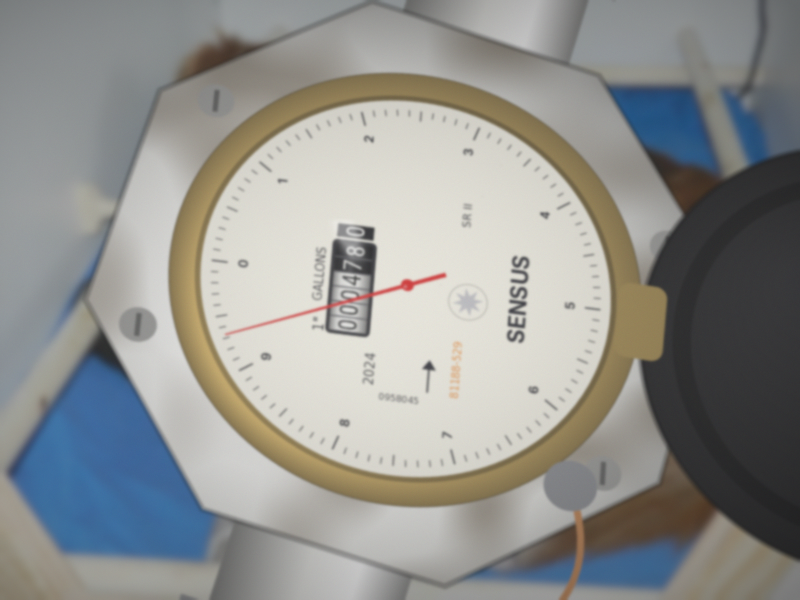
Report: 4779.3 gal
